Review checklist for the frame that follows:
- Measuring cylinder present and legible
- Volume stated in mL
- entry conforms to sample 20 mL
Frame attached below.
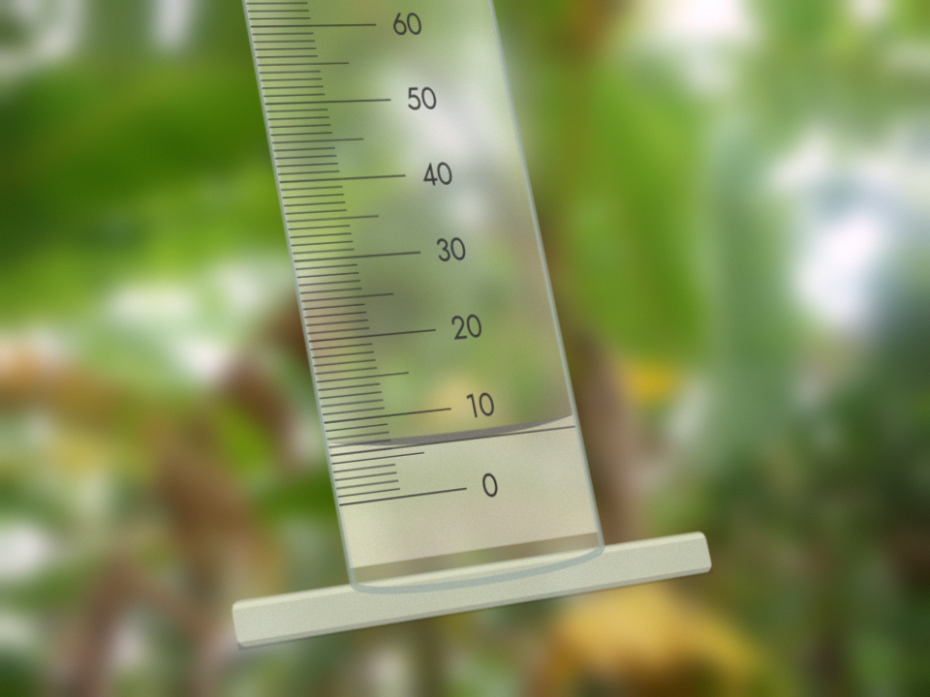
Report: 6 mL
